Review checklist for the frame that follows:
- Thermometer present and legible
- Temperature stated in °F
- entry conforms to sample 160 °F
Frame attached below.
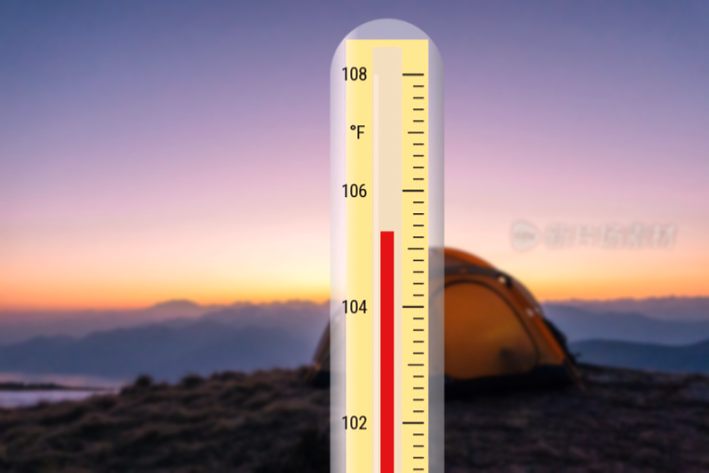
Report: 105.3 °F
